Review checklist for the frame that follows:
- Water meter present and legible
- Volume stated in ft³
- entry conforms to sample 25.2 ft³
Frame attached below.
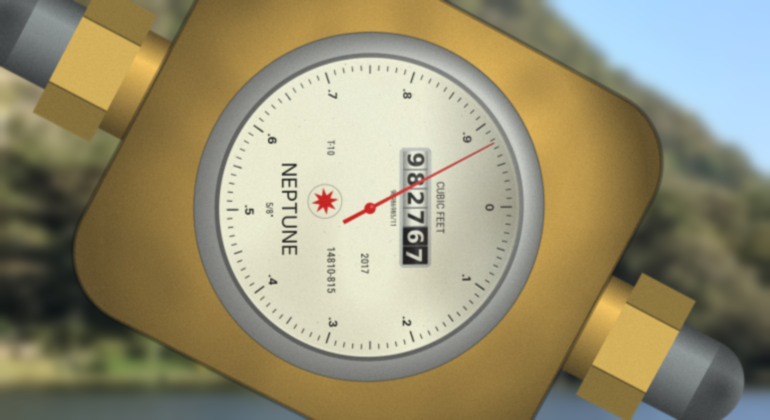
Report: 982766.92 ft³
